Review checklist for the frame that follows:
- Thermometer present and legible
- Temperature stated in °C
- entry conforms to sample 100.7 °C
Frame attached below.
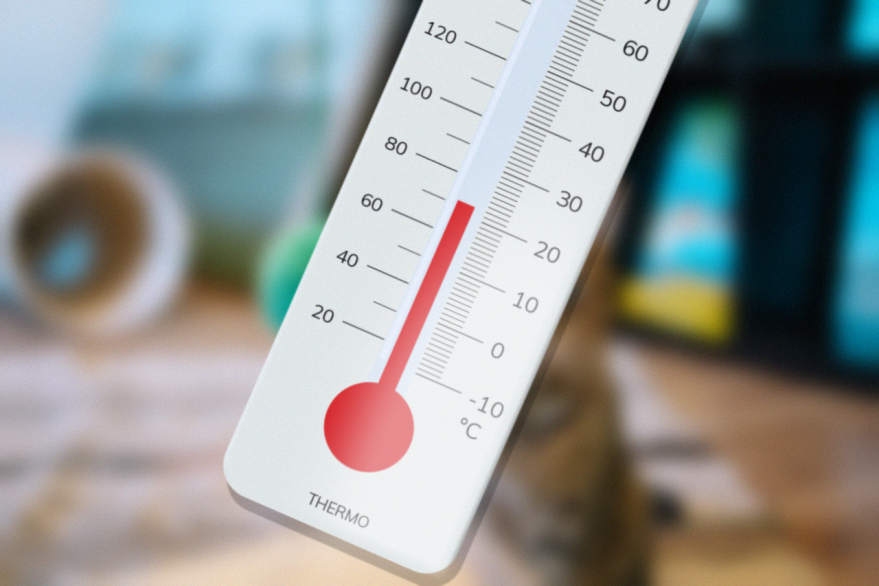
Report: 22 °C
